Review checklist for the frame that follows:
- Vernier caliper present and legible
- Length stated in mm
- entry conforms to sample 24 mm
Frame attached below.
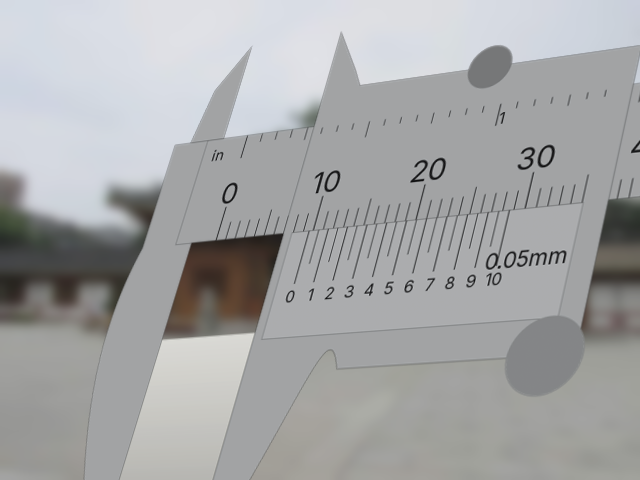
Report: 9.6 mm
